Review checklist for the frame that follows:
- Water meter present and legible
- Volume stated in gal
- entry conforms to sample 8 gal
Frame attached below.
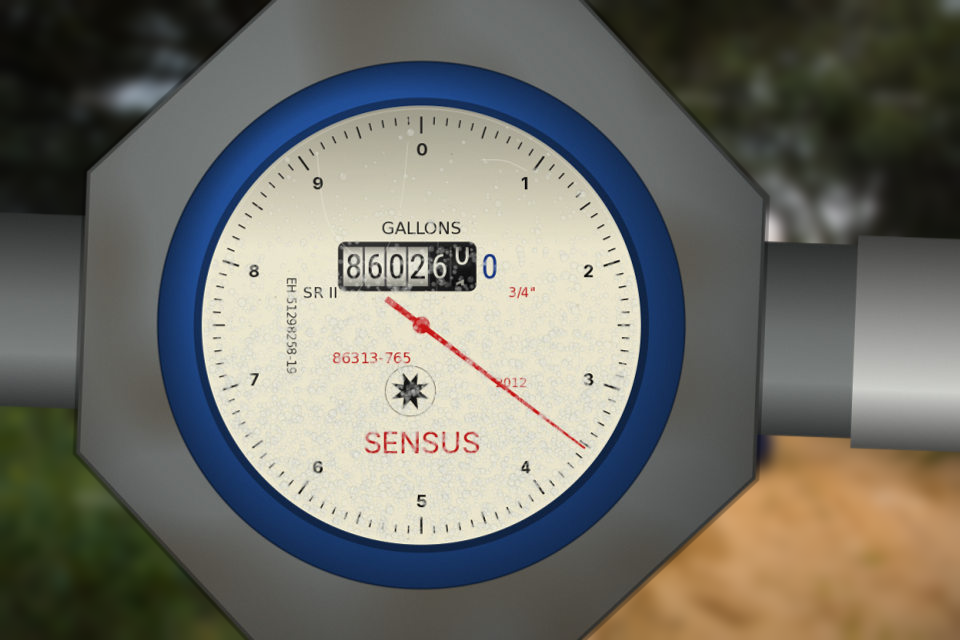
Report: 8602603.5 gal
